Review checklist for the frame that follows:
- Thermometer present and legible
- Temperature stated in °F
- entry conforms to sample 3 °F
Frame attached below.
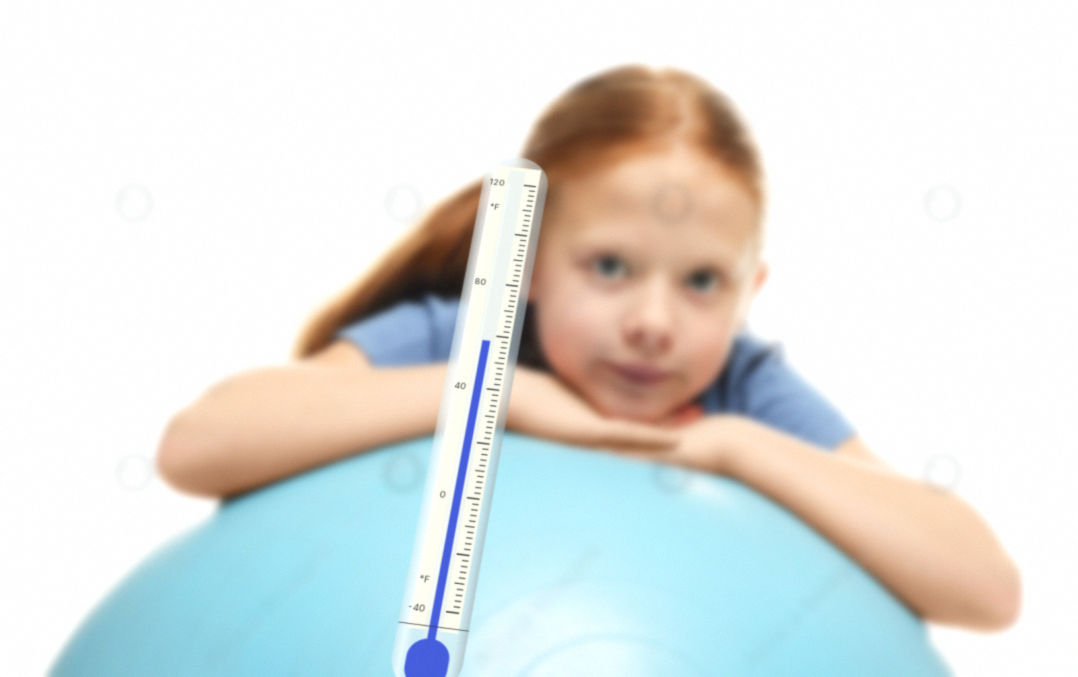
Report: 58 °F
